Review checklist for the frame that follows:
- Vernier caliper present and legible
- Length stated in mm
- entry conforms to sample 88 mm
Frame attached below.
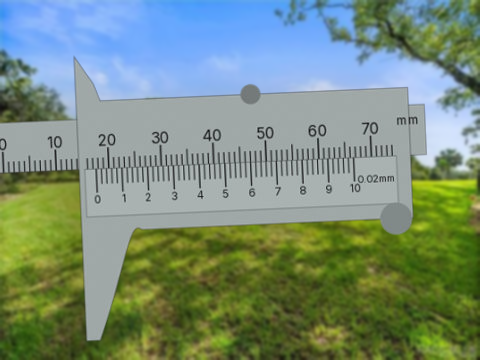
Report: 17.6 mm
